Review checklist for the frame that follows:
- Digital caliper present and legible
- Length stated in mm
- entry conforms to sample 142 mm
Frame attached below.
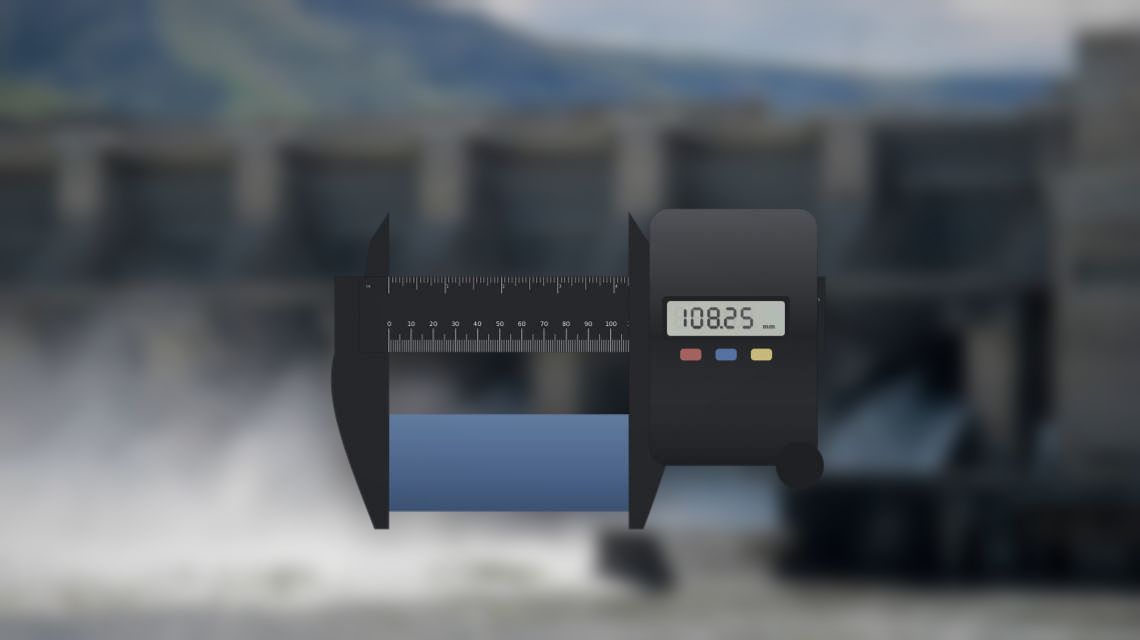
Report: 108.25 mm
